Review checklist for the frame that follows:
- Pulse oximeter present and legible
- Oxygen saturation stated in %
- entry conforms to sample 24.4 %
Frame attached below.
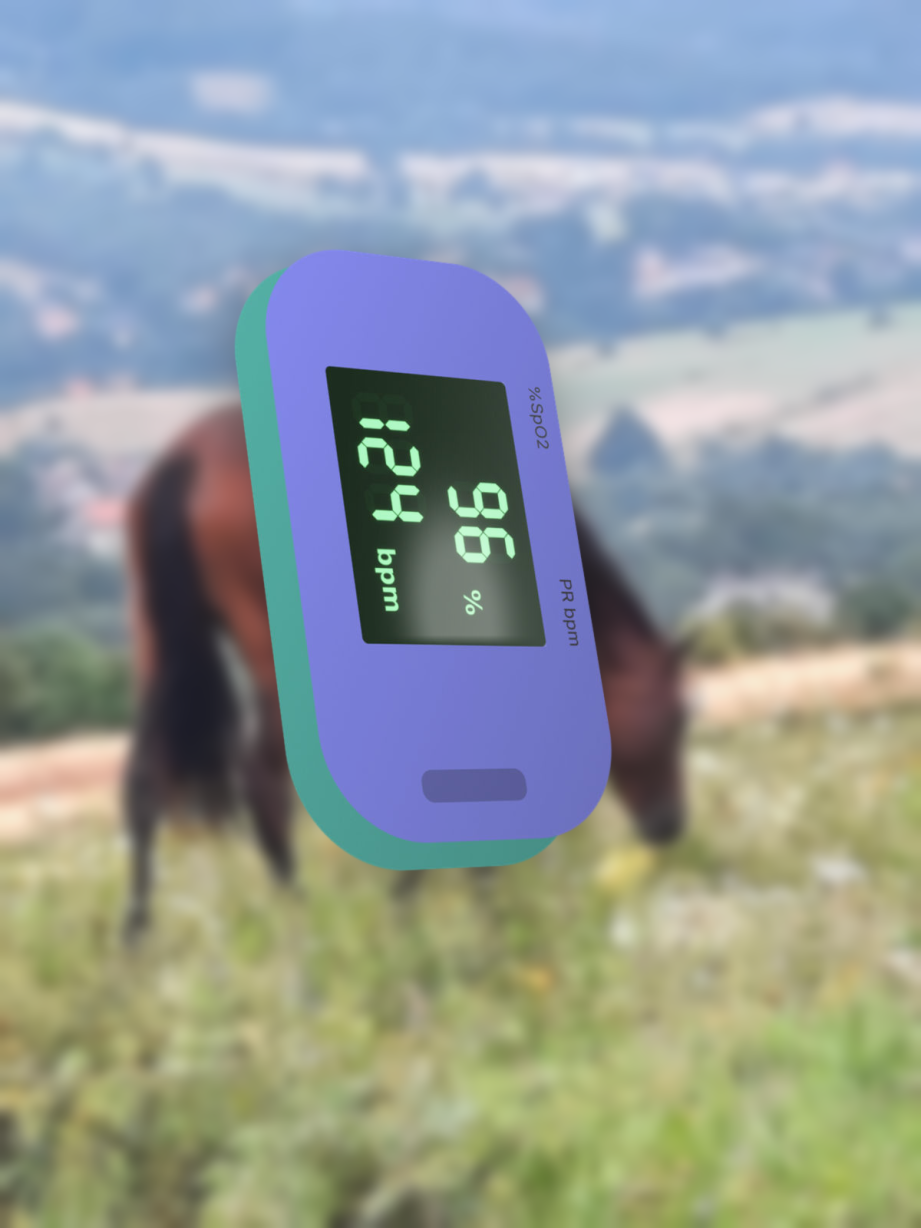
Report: 96 %
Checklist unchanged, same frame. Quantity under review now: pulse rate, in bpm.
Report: 124 bpm
